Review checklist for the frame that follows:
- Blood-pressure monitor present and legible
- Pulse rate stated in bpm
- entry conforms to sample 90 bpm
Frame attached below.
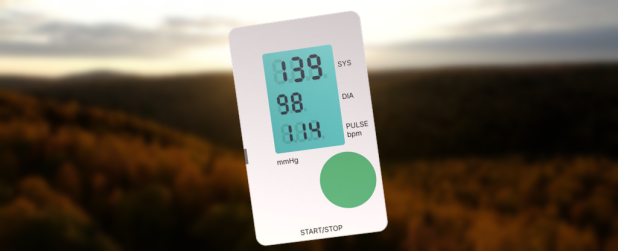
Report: 114 bpm
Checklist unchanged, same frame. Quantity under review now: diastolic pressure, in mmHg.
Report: 98 mmHg
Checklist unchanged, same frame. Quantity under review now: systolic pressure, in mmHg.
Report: 139 mmHg
